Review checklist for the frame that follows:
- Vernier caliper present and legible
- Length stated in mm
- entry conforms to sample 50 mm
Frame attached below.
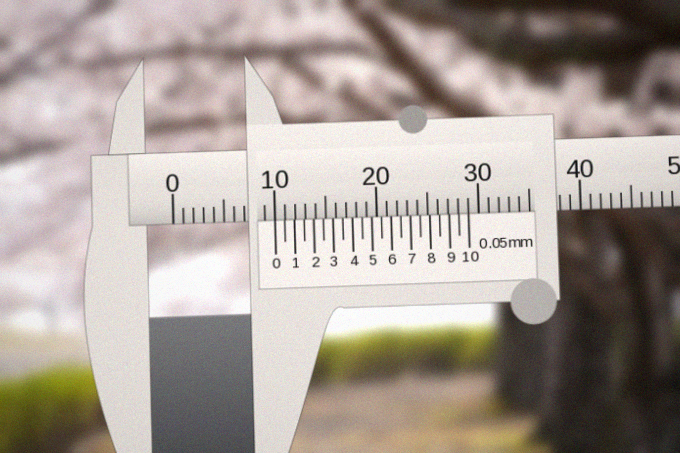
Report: 10.0 mm
